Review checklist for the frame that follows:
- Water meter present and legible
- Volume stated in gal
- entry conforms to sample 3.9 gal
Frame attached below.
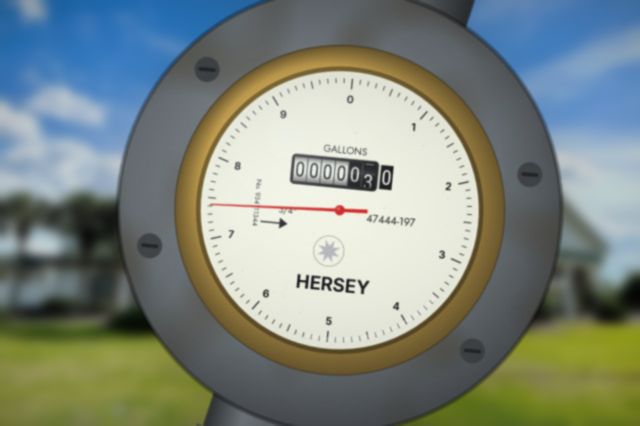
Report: 27.4 gal
